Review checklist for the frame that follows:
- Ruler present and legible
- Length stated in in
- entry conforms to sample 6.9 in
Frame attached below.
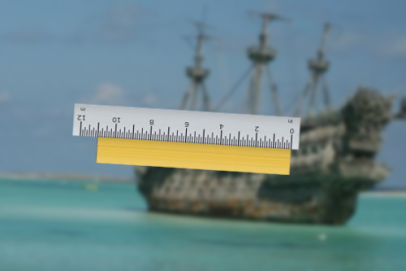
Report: 11 in
